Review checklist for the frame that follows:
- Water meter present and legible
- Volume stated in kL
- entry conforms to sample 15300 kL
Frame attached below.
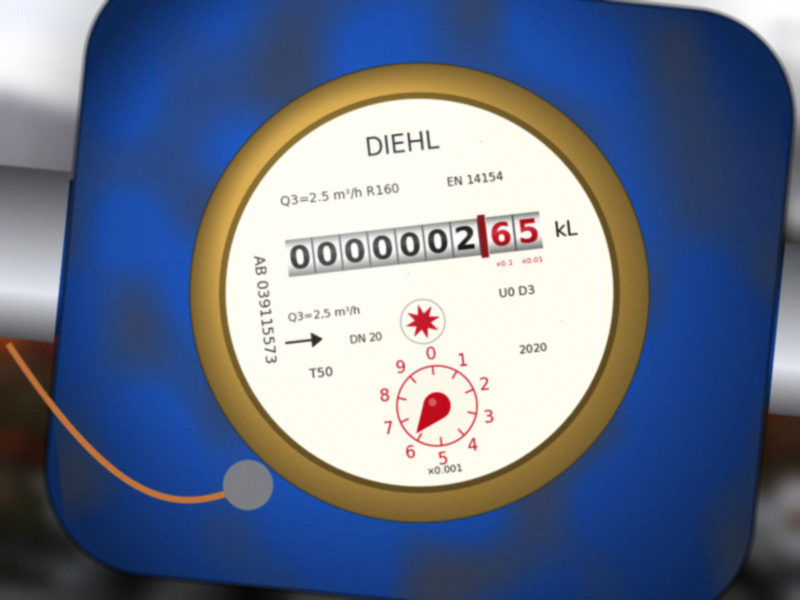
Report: 2.656 kL
